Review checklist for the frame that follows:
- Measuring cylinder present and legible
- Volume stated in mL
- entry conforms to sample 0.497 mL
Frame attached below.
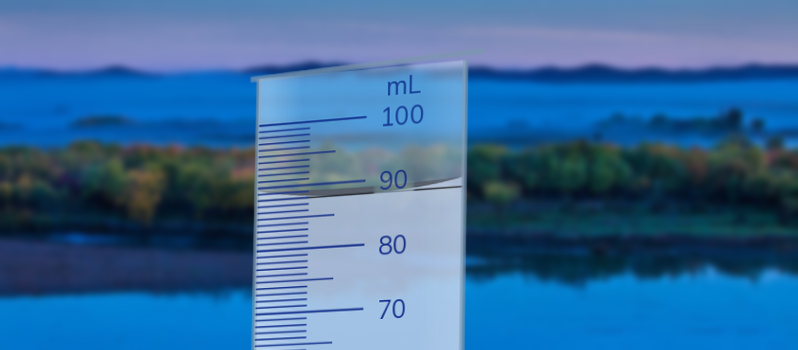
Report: 88 mL
